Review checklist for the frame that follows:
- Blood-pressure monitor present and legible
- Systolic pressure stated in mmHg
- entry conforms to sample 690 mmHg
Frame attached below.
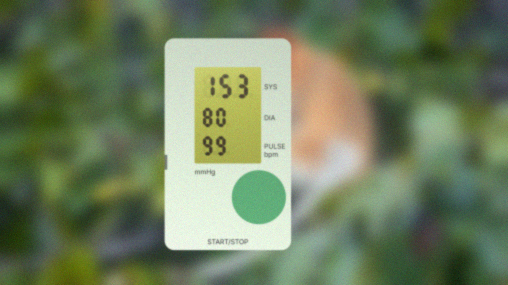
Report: 153 mmHg
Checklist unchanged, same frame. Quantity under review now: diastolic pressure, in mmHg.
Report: 80 mmHg
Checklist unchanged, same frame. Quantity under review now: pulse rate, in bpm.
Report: 99 bpm
